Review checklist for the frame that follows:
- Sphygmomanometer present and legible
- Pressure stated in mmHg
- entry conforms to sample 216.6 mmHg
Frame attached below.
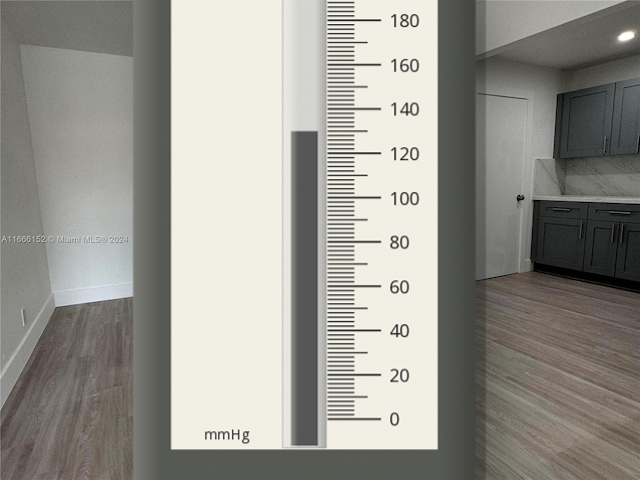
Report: 130 mmHg
